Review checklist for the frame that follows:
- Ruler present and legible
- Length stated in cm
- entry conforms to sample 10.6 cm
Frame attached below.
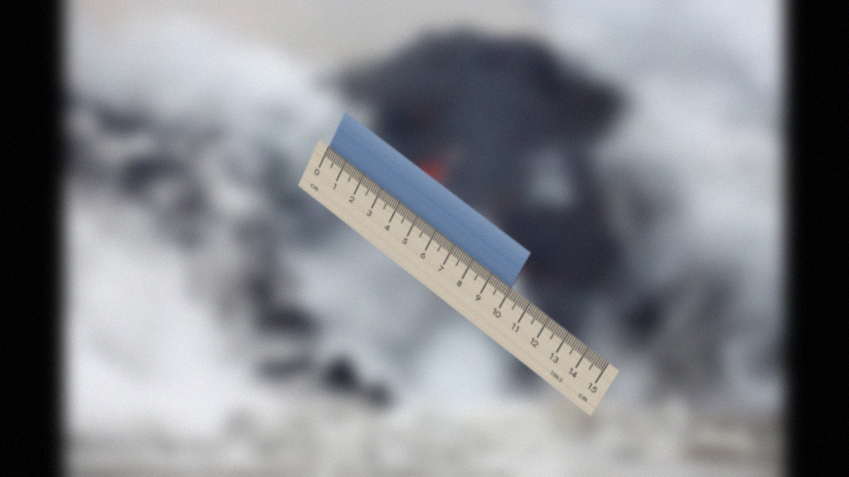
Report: 10 cm
